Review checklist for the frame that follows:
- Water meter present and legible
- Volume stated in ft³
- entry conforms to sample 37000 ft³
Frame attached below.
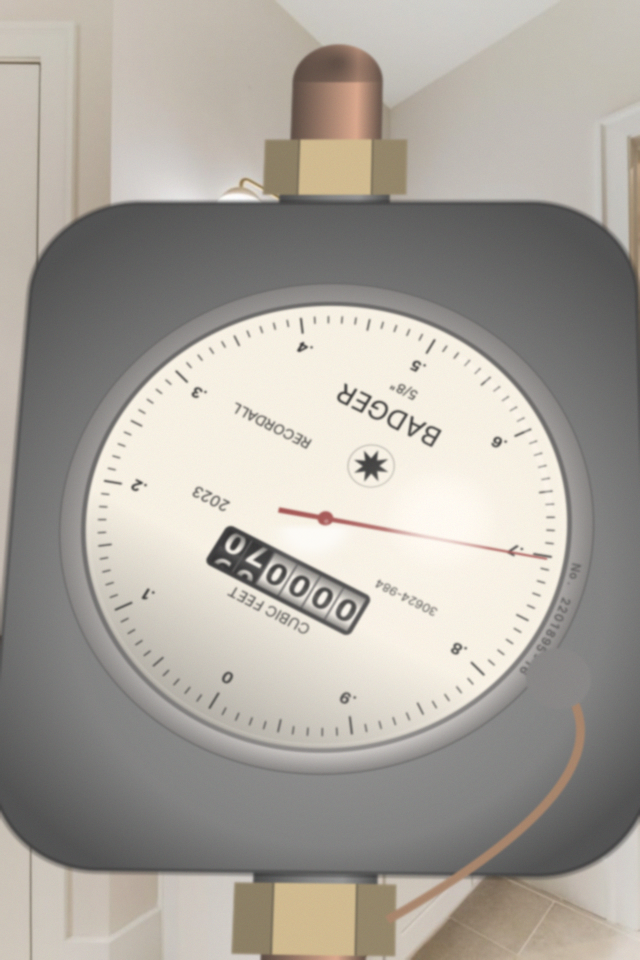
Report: 69.70 ft³
